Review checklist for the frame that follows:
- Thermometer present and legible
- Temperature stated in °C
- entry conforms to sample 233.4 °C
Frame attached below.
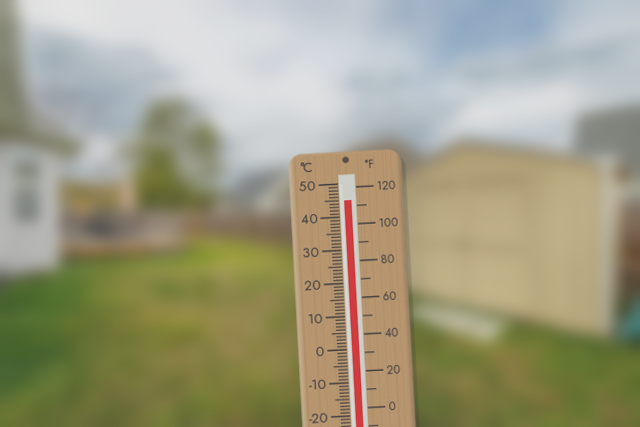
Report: 45 °C
